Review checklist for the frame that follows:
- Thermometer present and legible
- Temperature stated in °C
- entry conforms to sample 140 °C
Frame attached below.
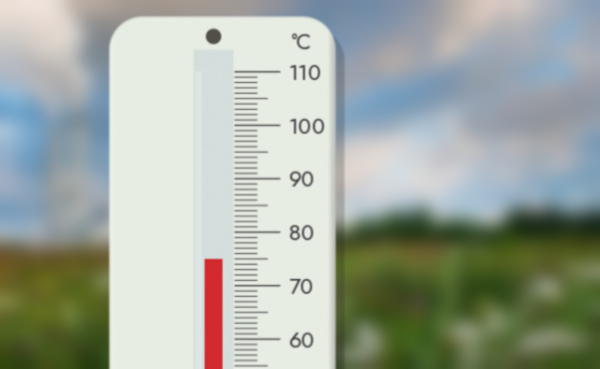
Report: 75 °C
